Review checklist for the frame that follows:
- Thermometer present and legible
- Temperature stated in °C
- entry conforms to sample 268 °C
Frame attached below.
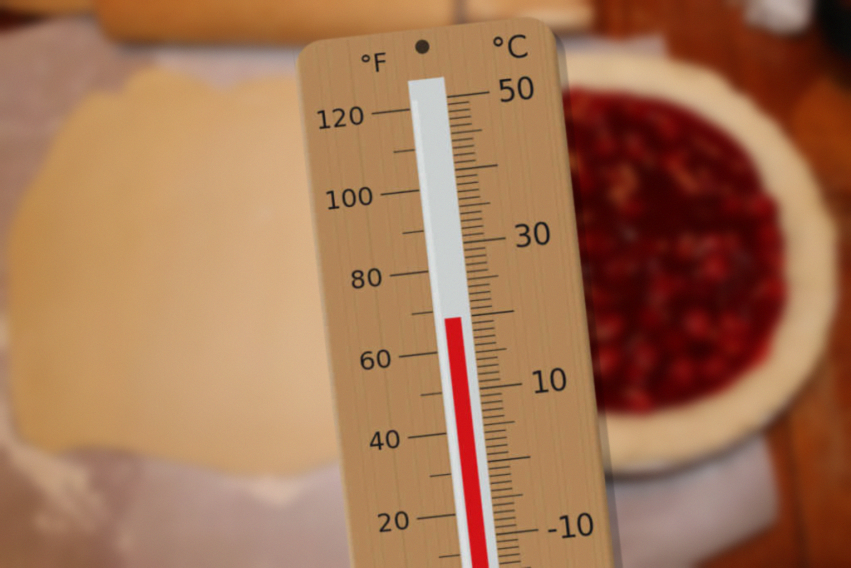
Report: 20 °C
